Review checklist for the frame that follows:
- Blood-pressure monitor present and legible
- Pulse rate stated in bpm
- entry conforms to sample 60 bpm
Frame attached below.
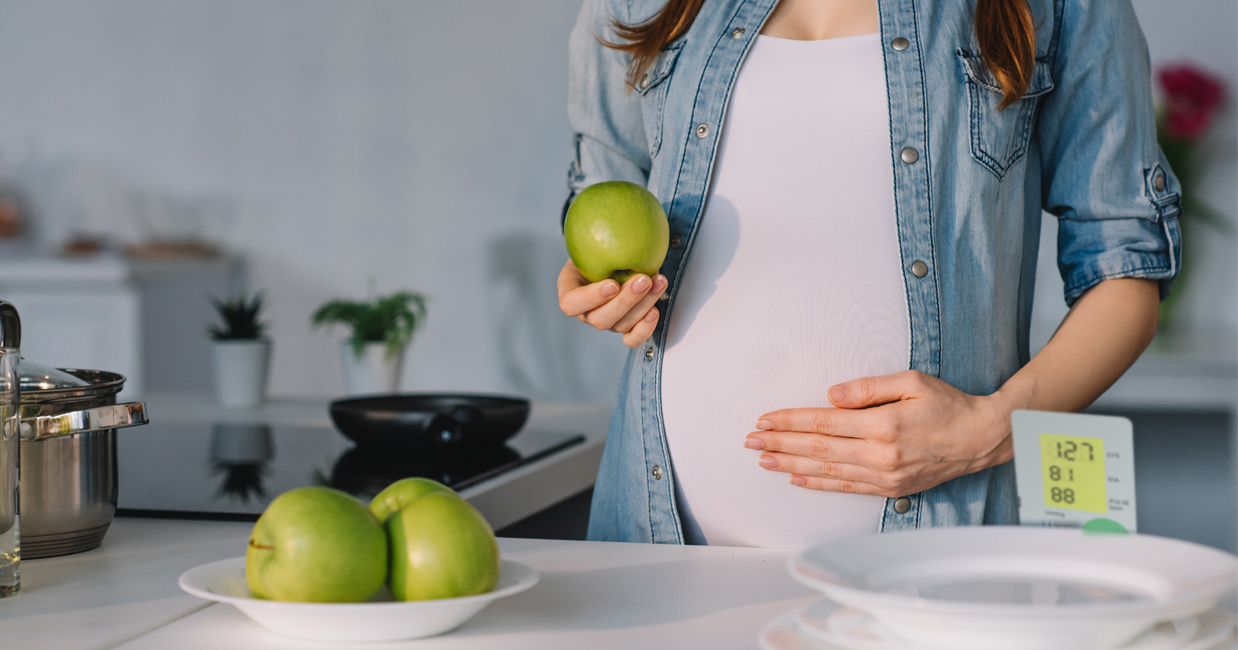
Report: 88 bpm
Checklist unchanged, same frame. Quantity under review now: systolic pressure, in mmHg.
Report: 127 mmHg
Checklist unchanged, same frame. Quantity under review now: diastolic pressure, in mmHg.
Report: 81 mmHg
